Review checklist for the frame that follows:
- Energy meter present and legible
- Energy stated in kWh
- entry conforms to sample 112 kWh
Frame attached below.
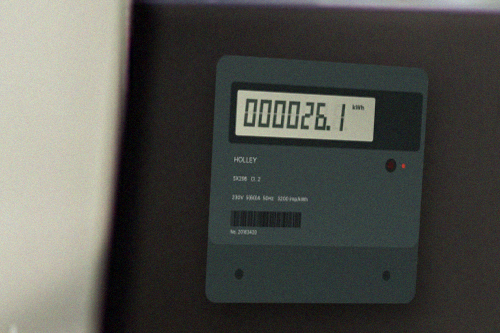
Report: 26.1 kWh
